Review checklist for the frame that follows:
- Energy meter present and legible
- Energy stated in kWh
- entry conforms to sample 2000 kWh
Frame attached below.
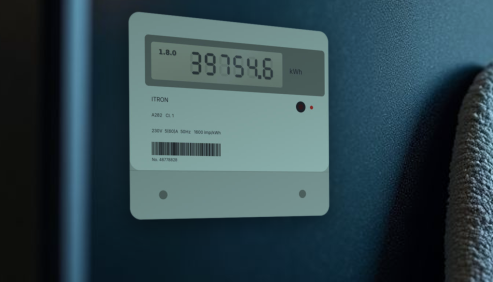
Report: 39754.6 kWh
